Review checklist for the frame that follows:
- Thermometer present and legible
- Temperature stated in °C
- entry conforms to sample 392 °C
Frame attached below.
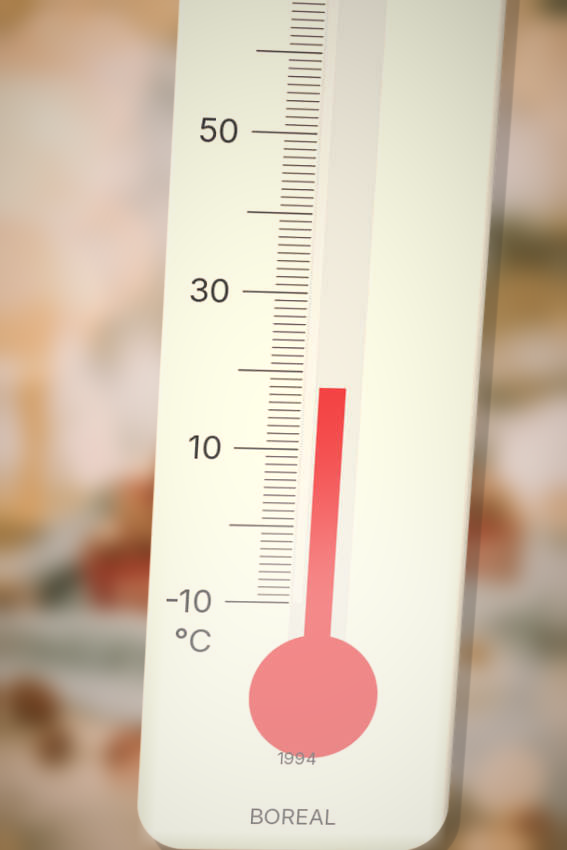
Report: 18 °C
